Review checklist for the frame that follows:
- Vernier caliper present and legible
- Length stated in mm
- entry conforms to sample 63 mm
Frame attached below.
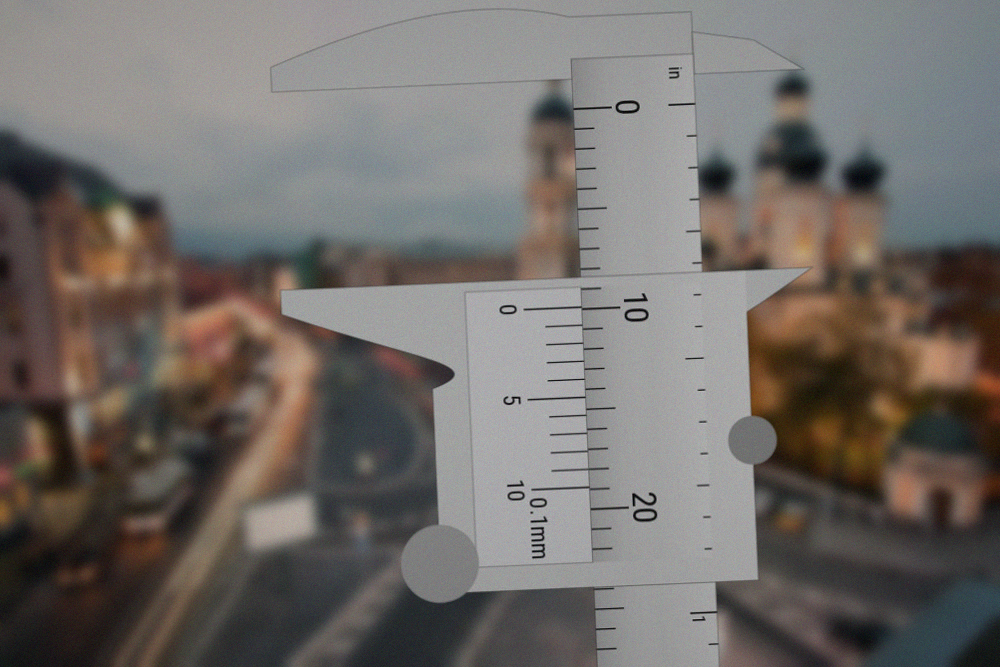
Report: 9.9 mm
